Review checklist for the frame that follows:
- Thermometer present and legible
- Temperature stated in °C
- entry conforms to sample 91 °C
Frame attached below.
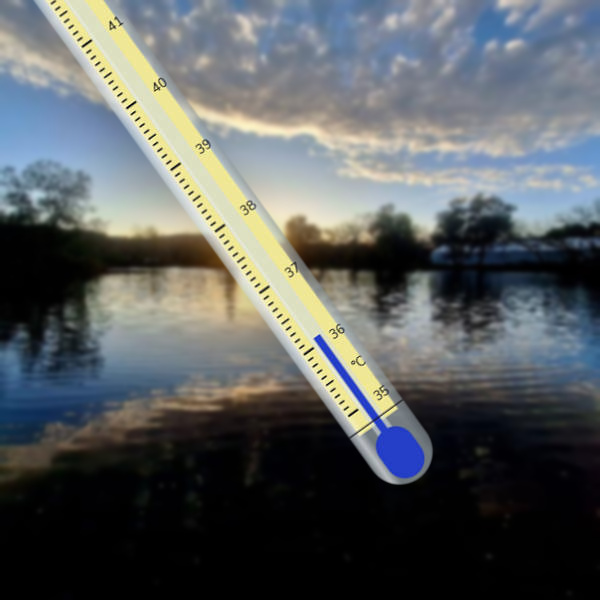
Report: 36.1 °C
